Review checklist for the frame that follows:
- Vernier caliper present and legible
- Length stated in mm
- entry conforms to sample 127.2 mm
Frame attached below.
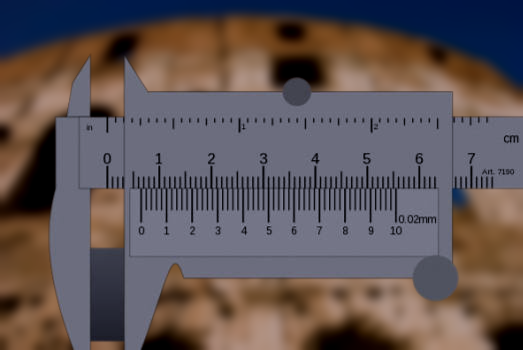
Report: 6.5 mm
